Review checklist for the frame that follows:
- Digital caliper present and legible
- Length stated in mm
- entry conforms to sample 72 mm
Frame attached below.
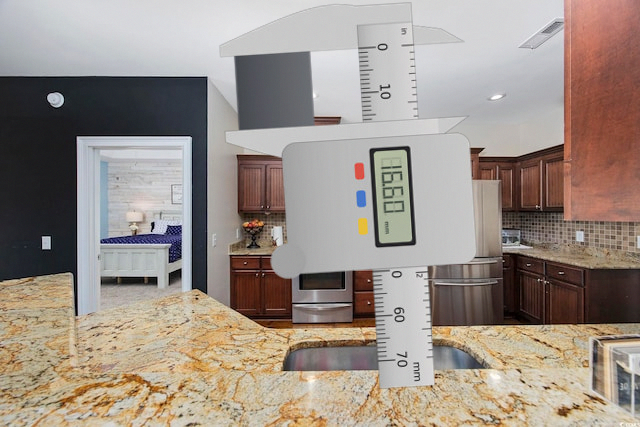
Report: 16.60 mm
